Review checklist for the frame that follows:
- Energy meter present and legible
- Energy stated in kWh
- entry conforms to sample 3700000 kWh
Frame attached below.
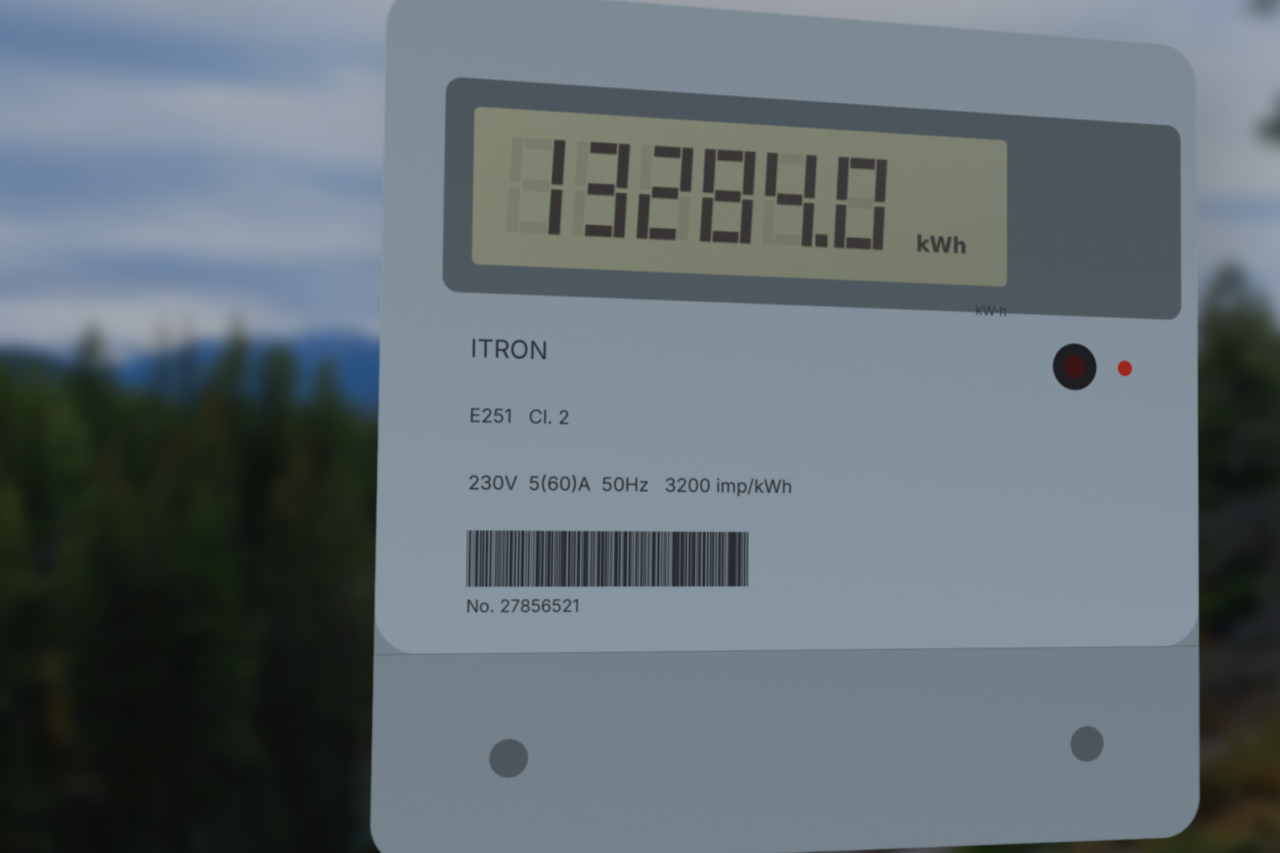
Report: 13284.0 kWh
